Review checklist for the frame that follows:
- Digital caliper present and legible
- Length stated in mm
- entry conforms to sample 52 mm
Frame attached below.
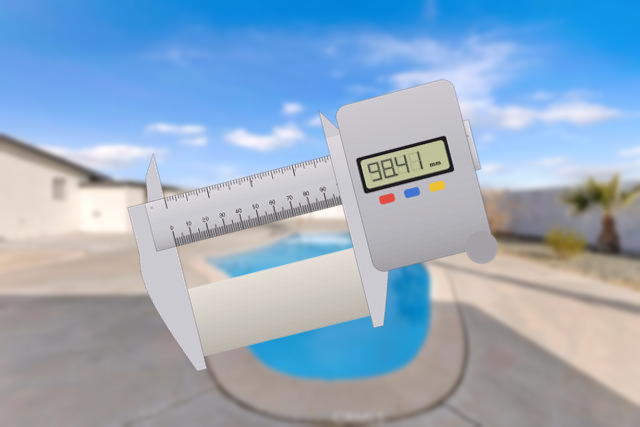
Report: 98.41 mm
